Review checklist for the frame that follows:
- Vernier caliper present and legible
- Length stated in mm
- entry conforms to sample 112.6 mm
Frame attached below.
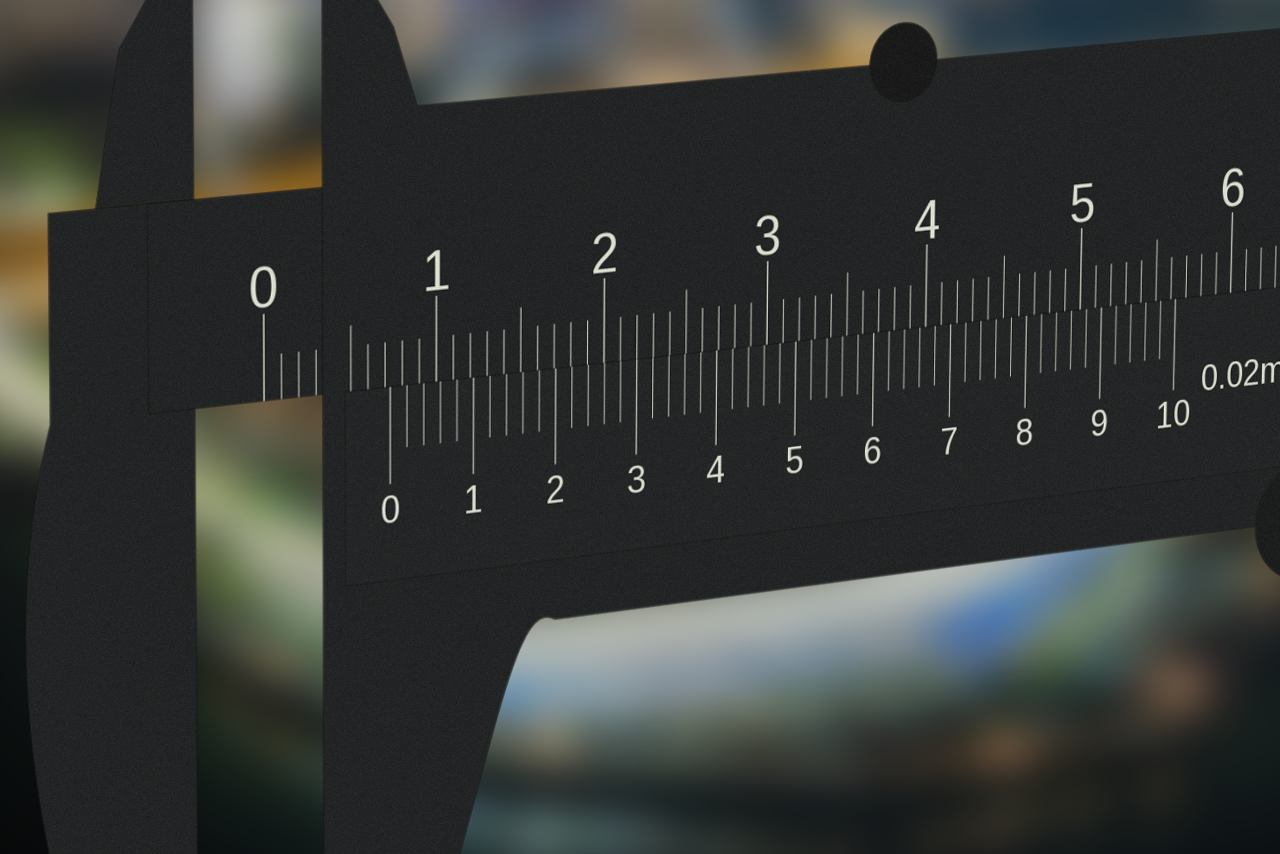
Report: 7.3 mm
